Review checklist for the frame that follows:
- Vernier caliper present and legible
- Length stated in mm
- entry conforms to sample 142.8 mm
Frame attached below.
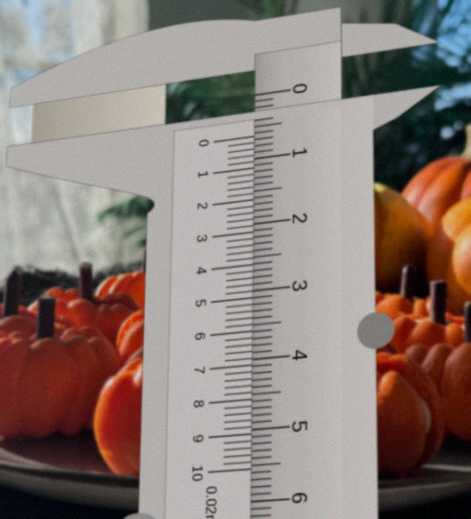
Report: 6.5 mm
